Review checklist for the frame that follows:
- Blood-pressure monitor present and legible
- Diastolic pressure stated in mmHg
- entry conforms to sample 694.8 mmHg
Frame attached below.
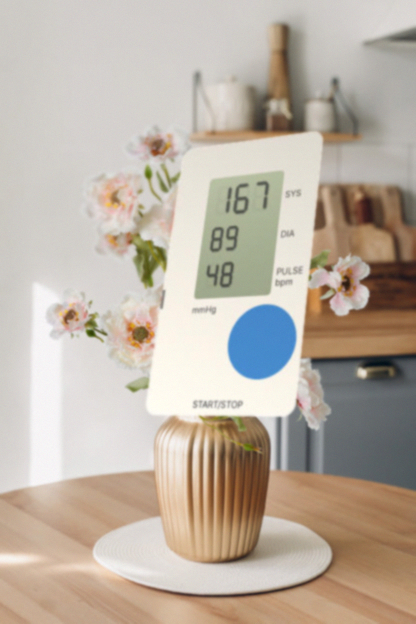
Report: 89 mmHg
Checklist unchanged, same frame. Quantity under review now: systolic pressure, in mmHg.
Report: 167 mmHg
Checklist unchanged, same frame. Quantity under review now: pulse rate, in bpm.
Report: 48 bpm
